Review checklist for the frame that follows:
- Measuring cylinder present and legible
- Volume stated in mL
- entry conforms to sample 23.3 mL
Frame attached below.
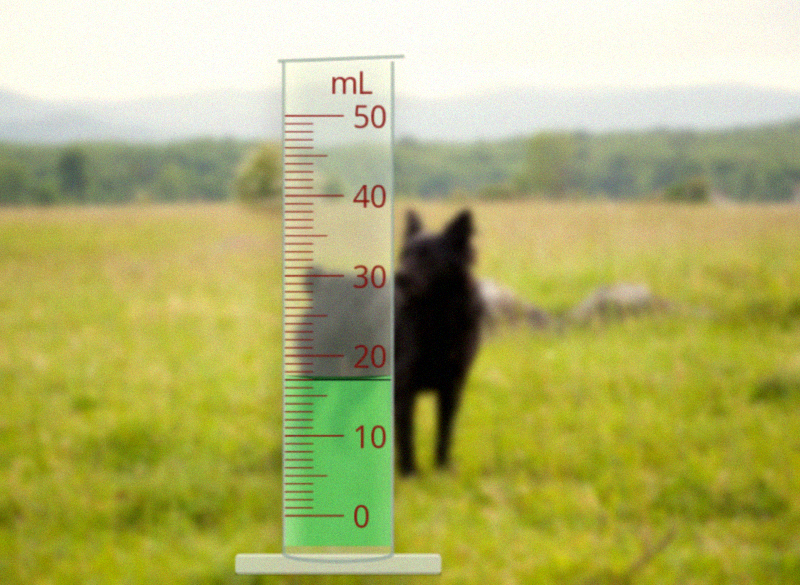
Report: 17 mL
